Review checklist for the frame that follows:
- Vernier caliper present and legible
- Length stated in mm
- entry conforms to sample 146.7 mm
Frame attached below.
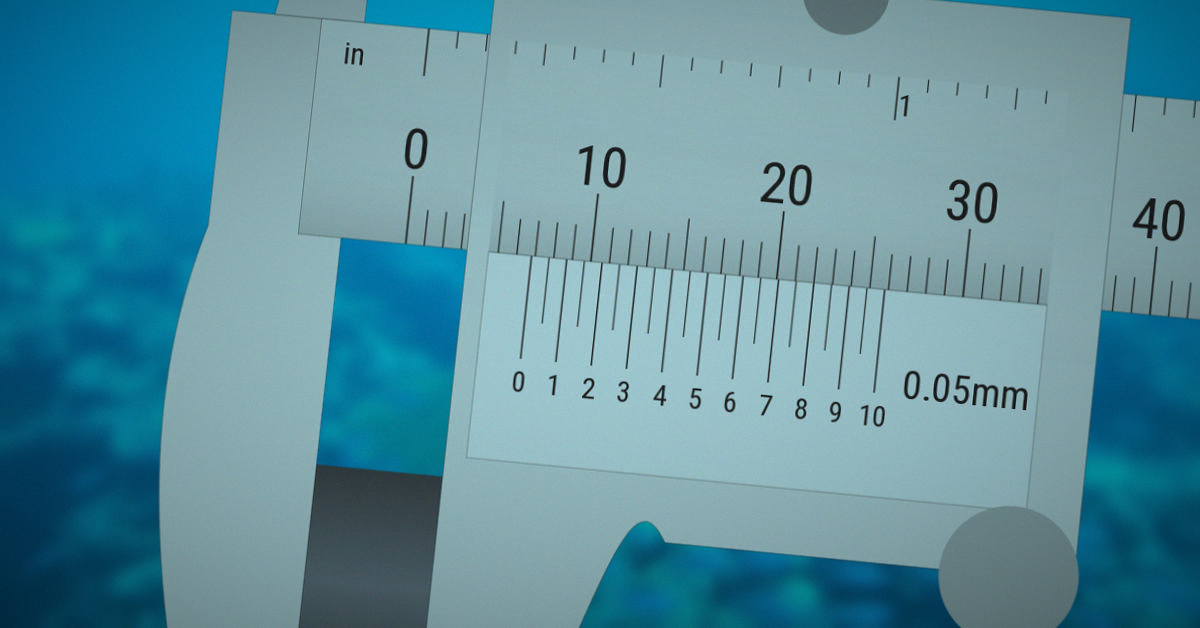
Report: 6.8 mm
